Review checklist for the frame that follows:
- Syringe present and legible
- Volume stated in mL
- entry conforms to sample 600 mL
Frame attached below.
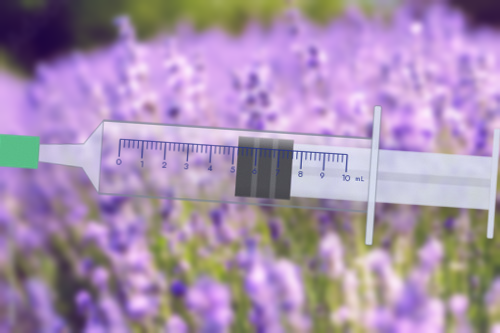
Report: 5.2 mL
